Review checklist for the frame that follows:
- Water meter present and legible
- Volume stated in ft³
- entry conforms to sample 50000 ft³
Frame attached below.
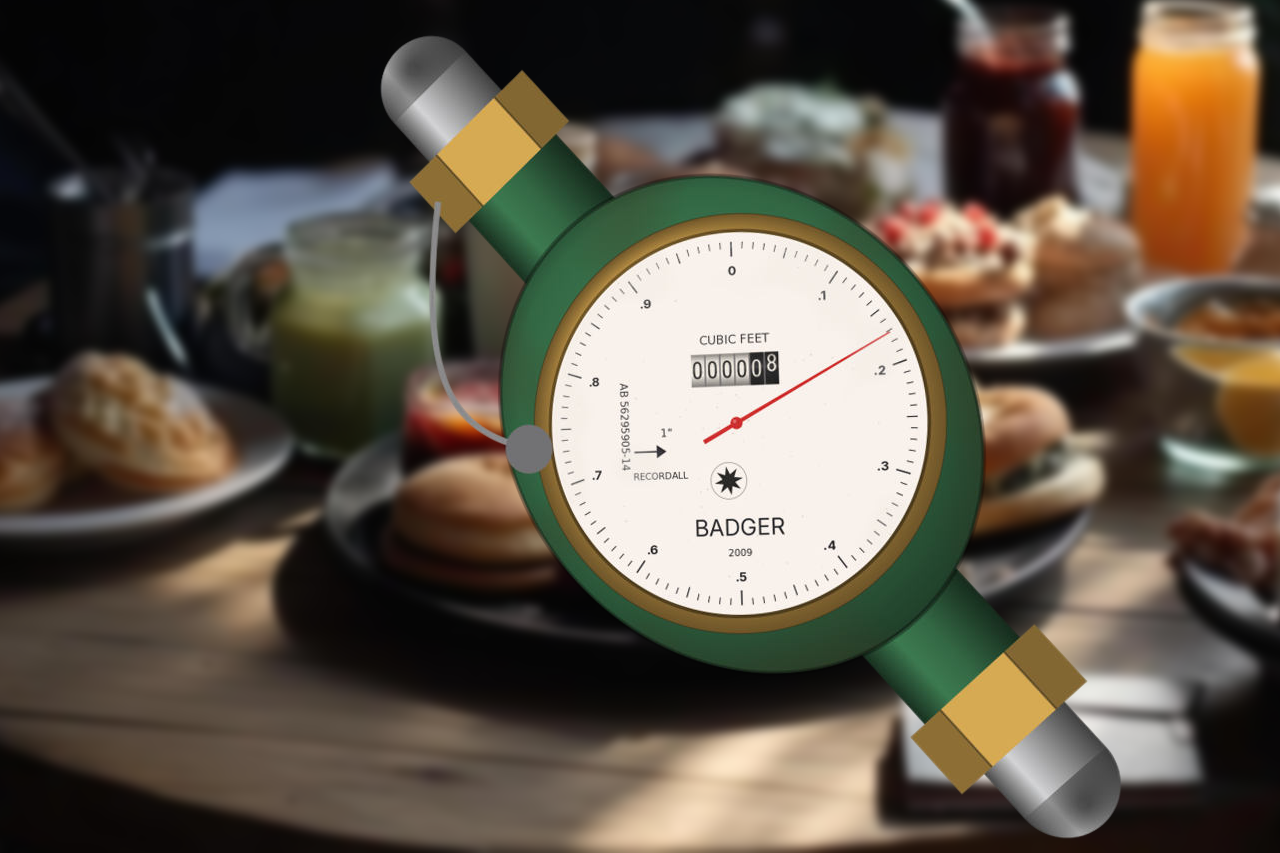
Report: 8.17 ft³
